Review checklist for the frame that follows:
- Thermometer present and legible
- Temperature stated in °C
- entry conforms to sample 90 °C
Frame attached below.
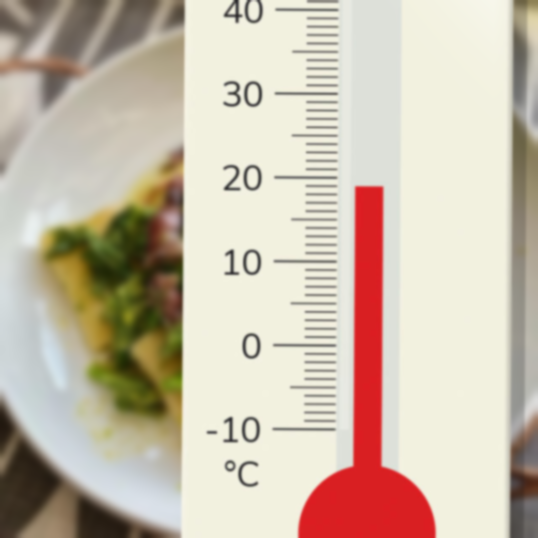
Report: 19 °C
